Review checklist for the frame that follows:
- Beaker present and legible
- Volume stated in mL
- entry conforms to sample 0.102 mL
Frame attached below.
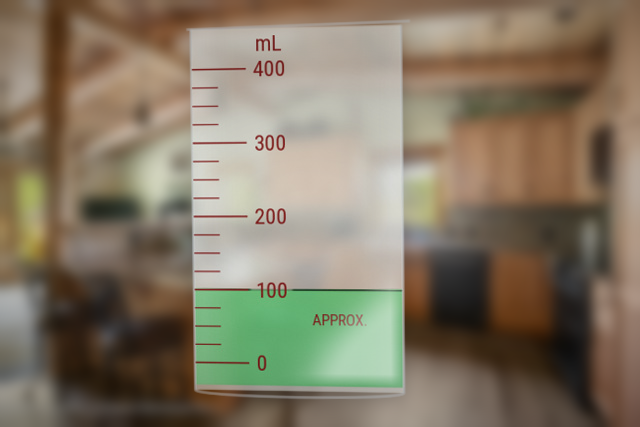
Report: 100 mL
